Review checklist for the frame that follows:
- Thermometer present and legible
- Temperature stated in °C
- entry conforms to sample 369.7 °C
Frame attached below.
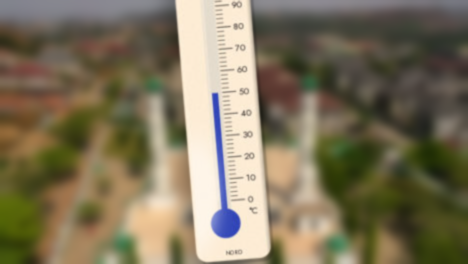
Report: 50 °C
